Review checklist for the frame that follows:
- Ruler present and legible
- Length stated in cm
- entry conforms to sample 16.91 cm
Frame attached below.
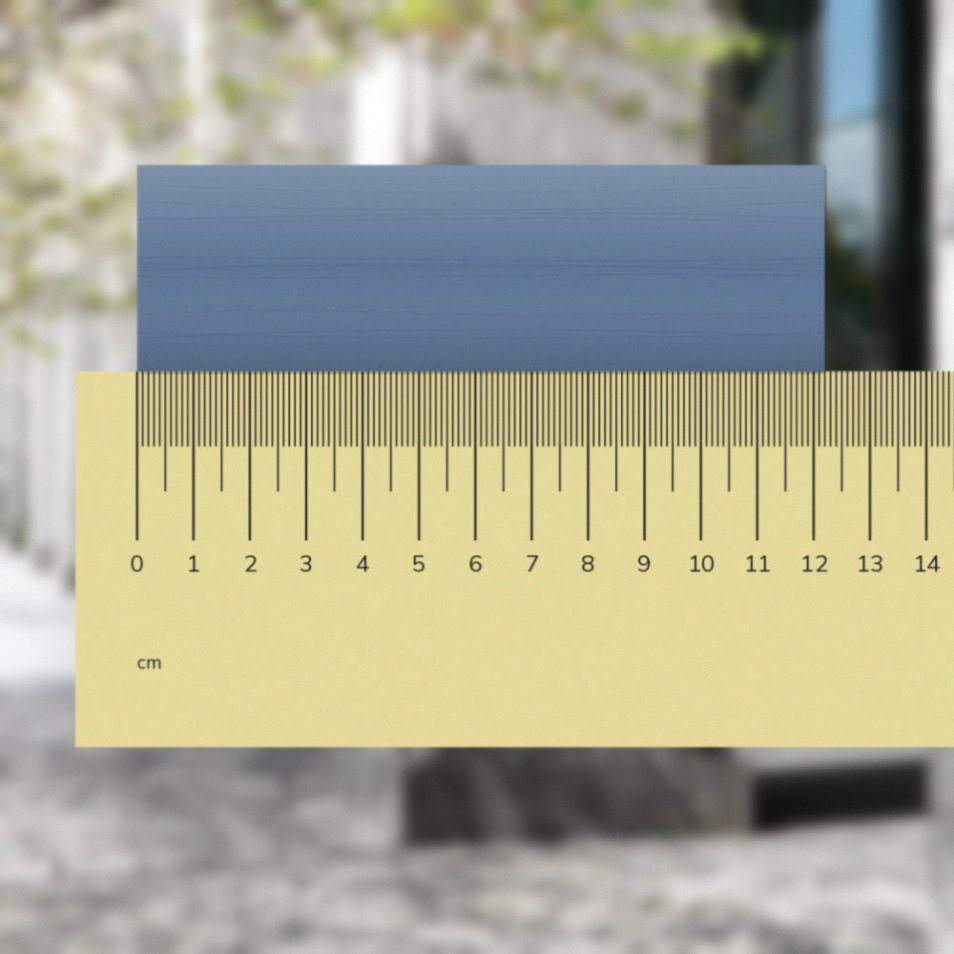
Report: 12.2 cm
